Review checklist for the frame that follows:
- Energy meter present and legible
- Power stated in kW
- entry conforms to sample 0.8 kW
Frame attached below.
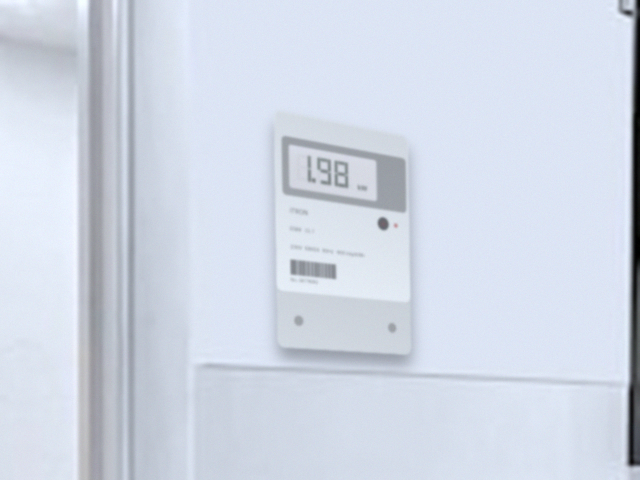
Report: 1.98 kW
